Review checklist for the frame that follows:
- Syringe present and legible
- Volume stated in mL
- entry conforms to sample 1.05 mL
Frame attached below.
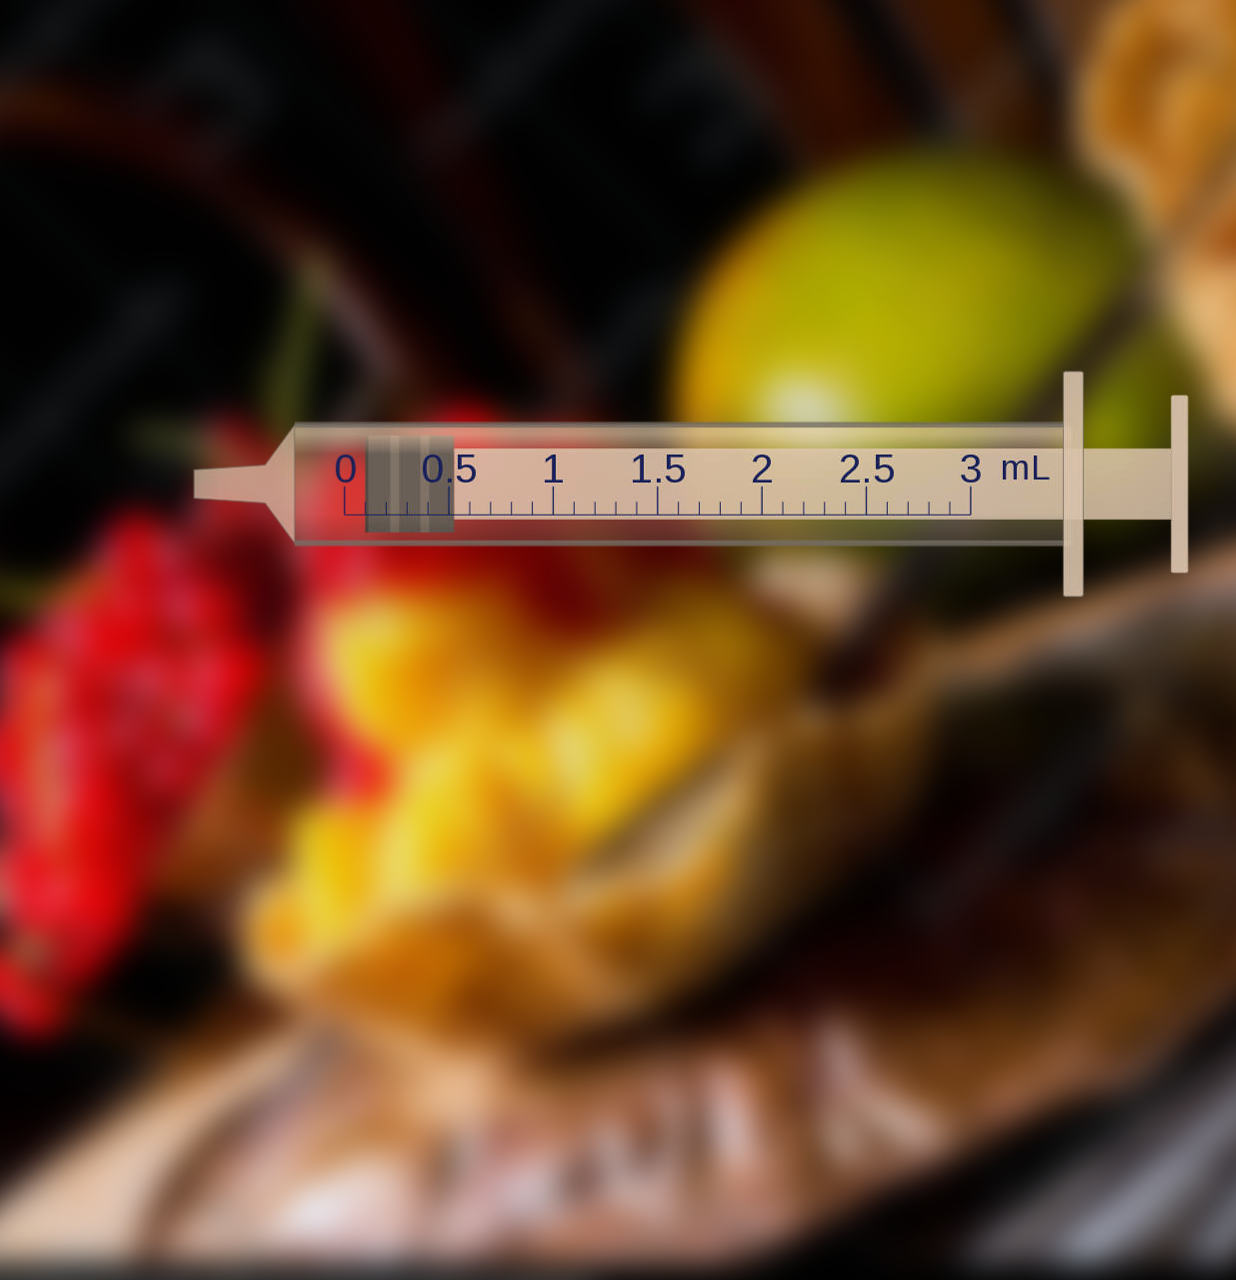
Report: 0.1 mL
